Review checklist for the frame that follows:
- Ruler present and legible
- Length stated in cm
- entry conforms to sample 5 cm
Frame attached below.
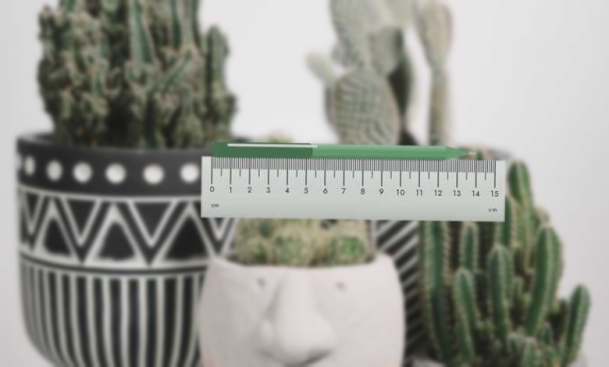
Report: 14 cm
